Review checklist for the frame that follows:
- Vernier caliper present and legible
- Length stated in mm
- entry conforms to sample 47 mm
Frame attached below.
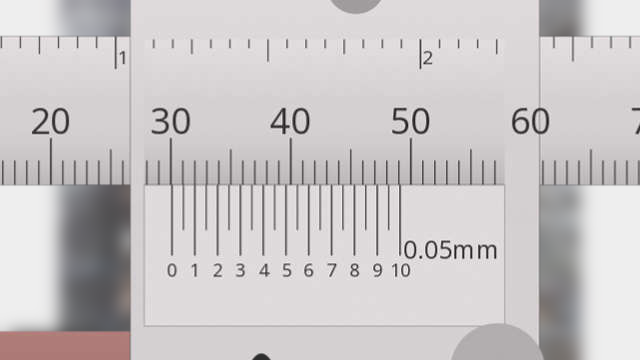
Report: 30.1 mm
